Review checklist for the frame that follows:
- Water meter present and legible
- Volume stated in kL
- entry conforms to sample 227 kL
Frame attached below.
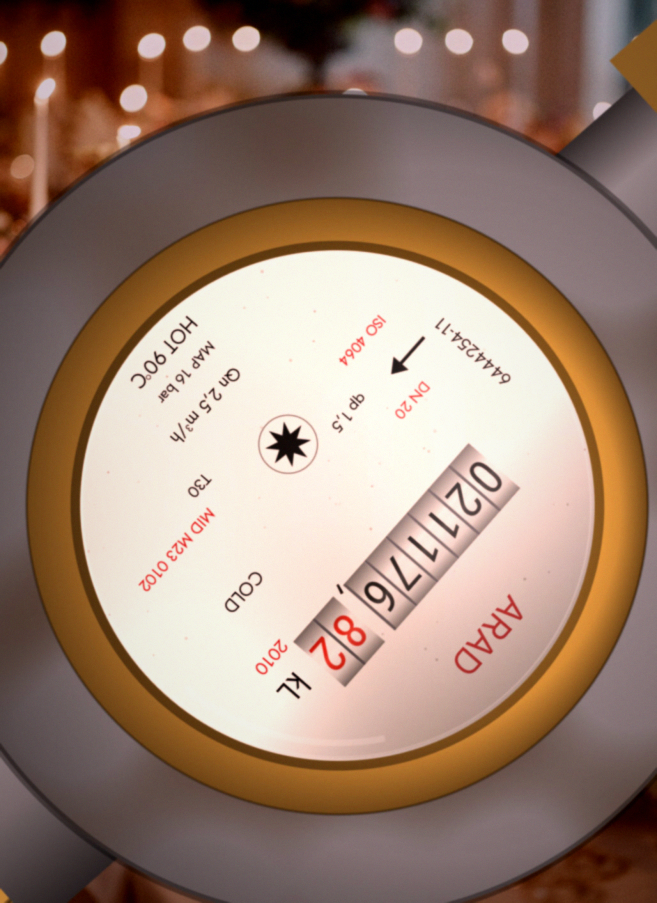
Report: 21176.82 kL
